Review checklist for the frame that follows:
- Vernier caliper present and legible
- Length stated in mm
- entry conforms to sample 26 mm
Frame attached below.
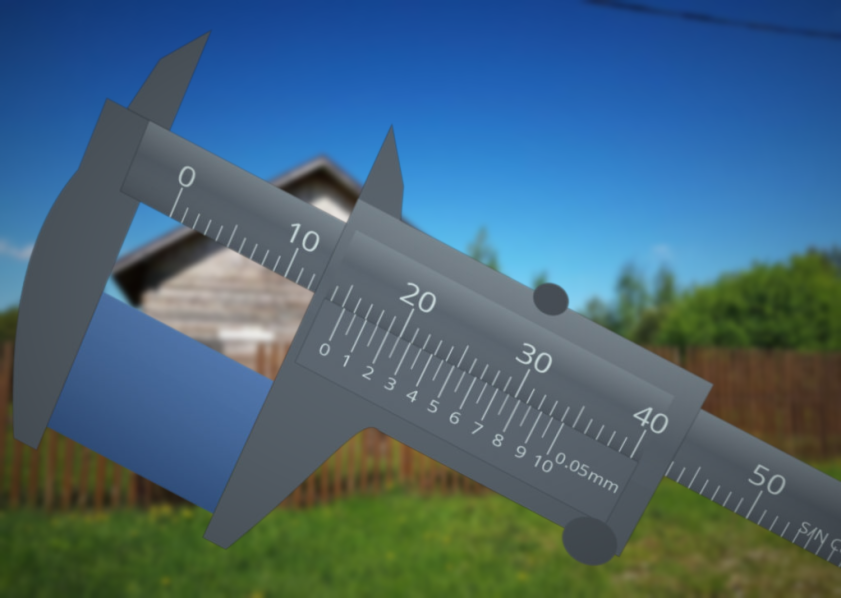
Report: 15.2 mm
